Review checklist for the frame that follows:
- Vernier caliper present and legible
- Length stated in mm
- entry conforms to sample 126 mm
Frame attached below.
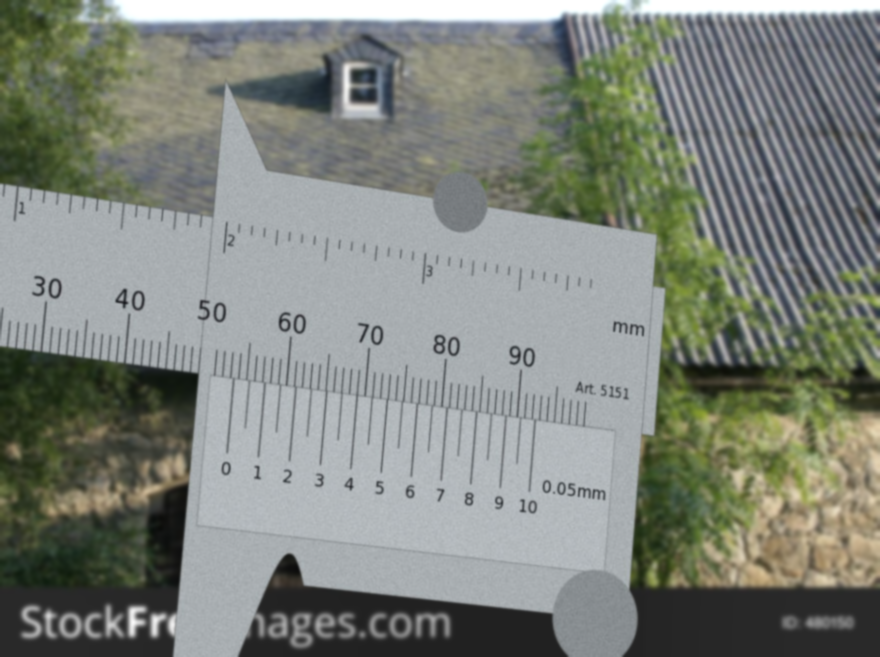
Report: 53.4 mm
